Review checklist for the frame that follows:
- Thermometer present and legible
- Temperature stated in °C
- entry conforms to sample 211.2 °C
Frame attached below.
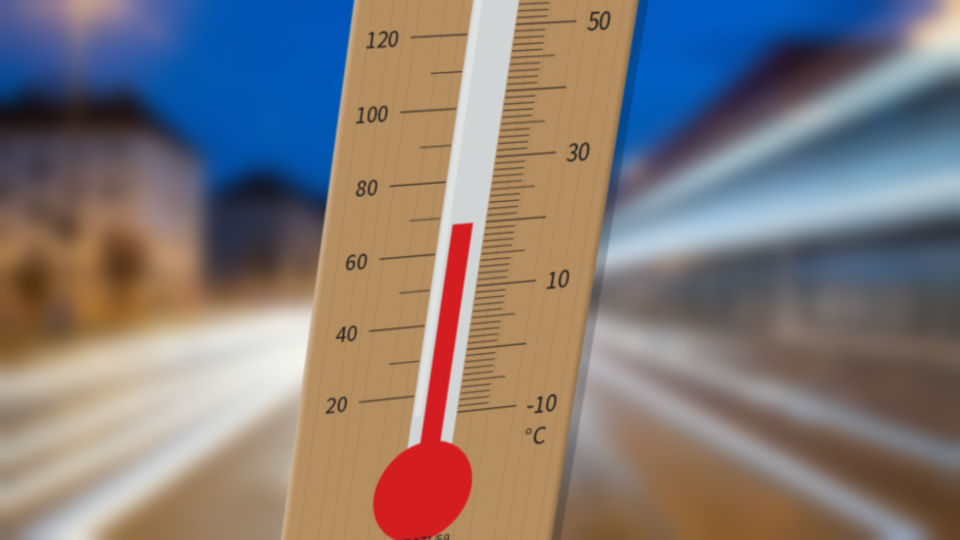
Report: 20 °C
